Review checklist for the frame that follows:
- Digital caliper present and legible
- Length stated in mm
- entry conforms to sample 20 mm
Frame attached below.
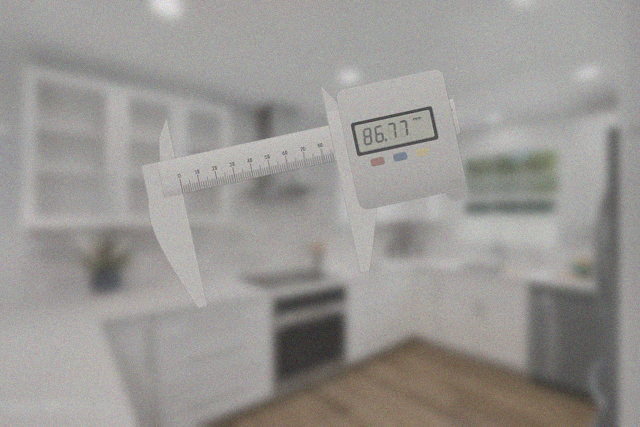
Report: 86.77 mm
